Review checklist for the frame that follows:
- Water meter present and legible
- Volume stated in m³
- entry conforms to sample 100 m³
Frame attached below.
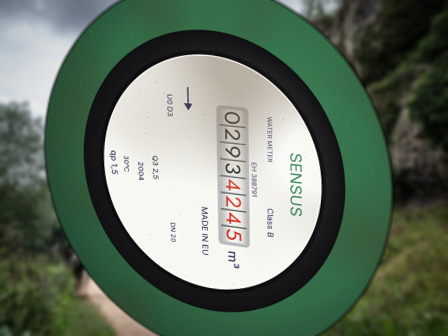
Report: 293.4245 m³
